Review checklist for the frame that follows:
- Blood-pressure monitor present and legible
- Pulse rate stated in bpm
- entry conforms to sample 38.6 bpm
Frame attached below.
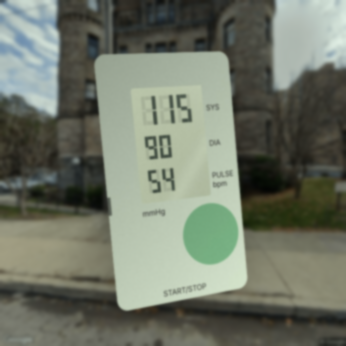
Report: 54 bpm
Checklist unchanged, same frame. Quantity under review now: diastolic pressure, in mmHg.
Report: 90 mmHg
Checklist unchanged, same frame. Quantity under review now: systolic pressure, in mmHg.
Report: 115 mmHg
